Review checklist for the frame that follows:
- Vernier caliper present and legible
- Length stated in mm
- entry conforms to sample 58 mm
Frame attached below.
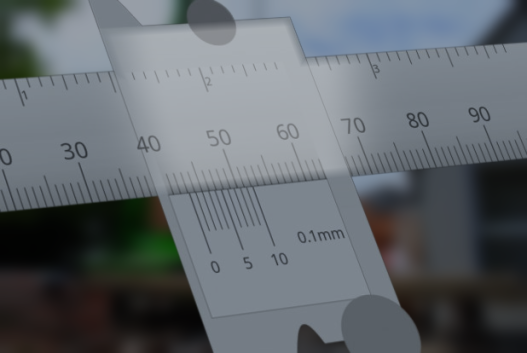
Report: 43.2 mm
